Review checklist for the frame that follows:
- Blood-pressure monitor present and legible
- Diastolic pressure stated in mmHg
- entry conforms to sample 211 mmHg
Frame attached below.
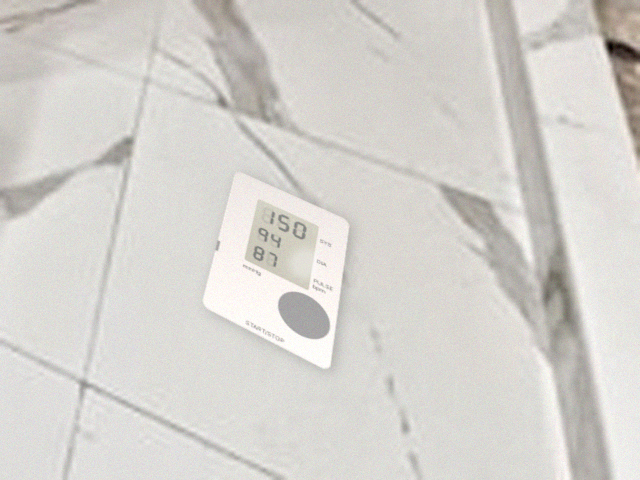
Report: 94 mmHg
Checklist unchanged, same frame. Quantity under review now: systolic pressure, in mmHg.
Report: 150 mmHg
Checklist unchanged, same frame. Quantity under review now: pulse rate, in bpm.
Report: 87 bpm
